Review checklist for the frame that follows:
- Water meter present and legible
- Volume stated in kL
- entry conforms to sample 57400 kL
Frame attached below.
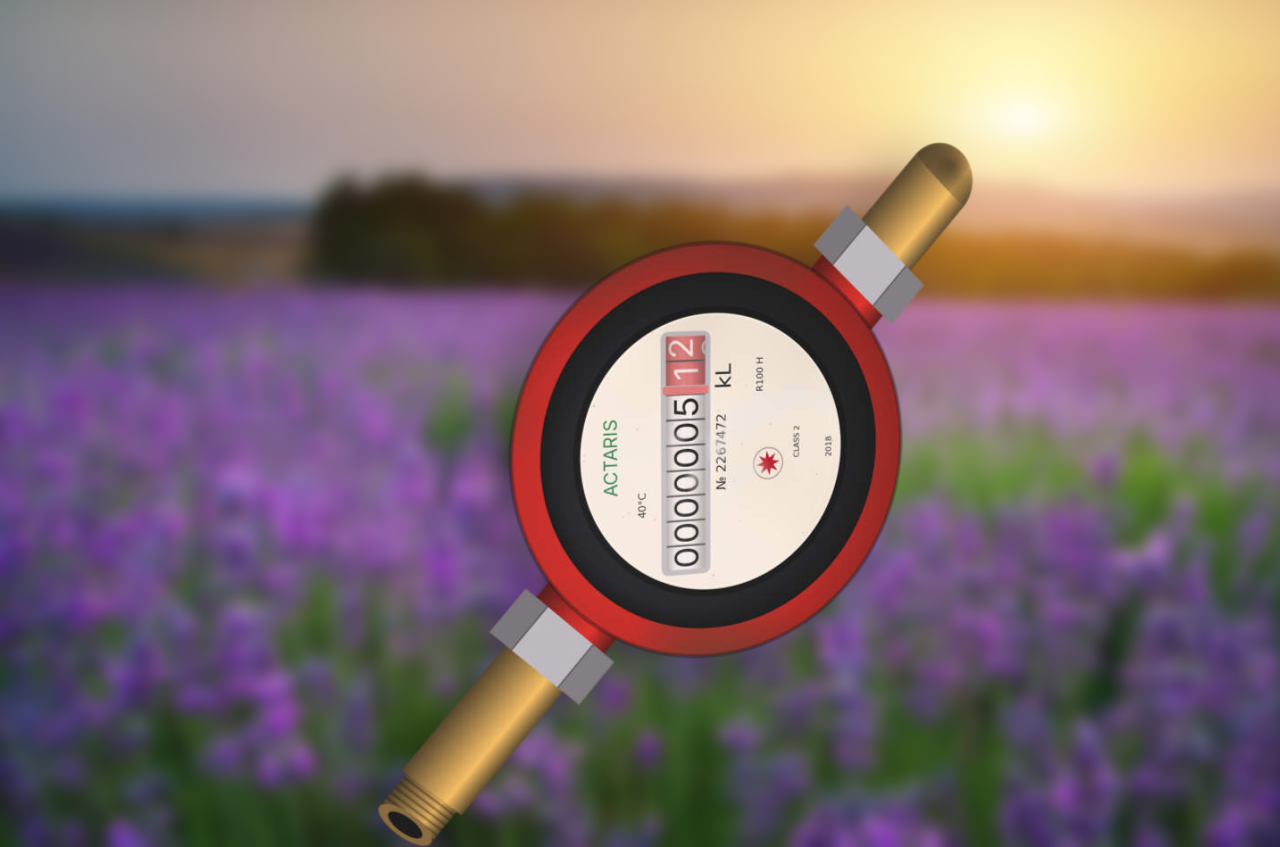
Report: 5.12 kL
